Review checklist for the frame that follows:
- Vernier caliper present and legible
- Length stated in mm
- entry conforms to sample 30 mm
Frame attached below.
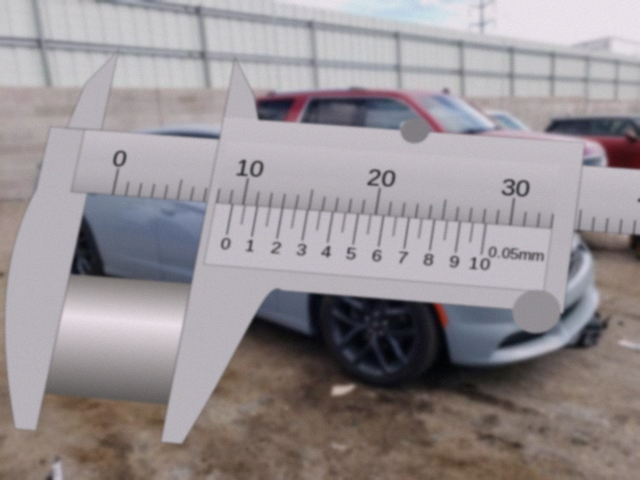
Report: 9.2 mm
